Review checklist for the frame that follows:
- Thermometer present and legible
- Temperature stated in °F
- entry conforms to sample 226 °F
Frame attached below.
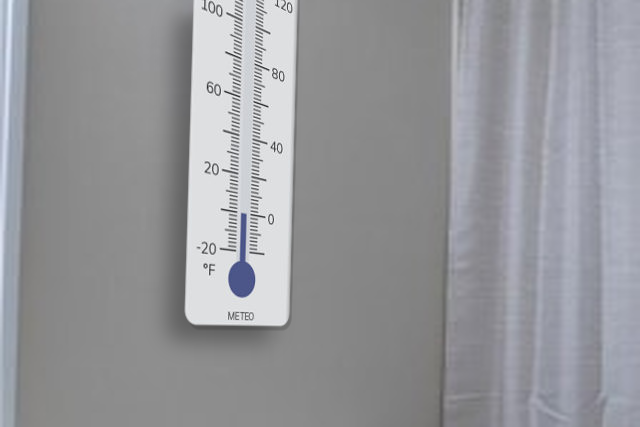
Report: 0 °F
